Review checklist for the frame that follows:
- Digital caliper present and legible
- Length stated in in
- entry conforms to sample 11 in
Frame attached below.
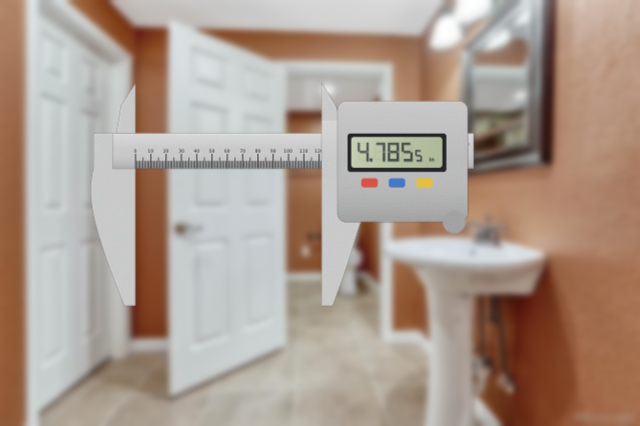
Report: 4.7855 in
